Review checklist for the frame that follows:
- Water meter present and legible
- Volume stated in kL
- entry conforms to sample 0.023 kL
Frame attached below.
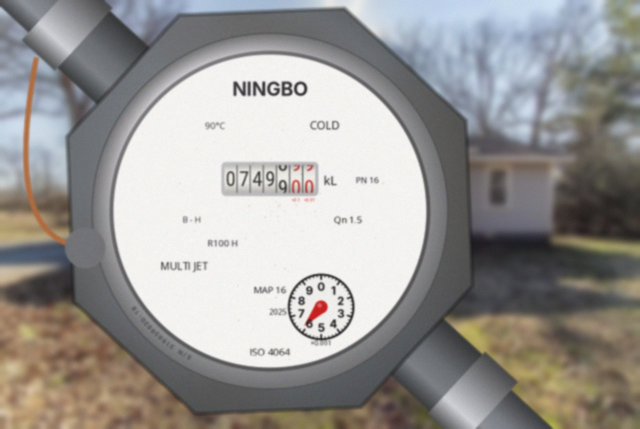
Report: 7498.996 kL
